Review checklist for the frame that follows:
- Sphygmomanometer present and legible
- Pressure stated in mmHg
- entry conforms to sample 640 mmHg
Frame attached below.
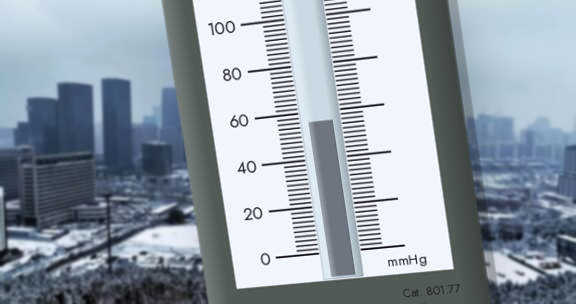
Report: 56 mmHg
